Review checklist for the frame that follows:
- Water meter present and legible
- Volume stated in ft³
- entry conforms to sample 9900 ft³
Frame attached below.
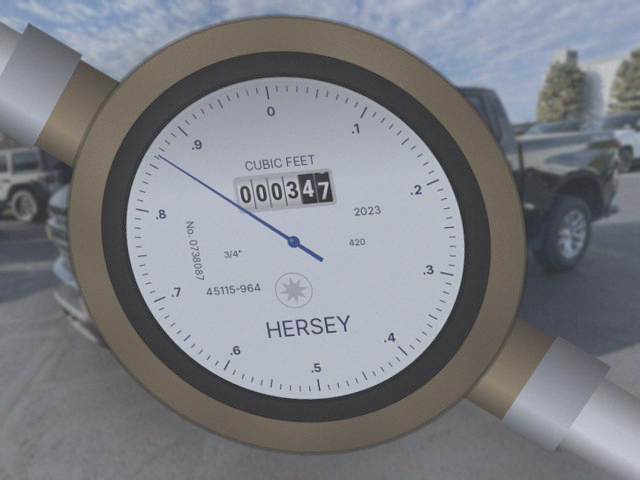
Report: 346.86 ft³
